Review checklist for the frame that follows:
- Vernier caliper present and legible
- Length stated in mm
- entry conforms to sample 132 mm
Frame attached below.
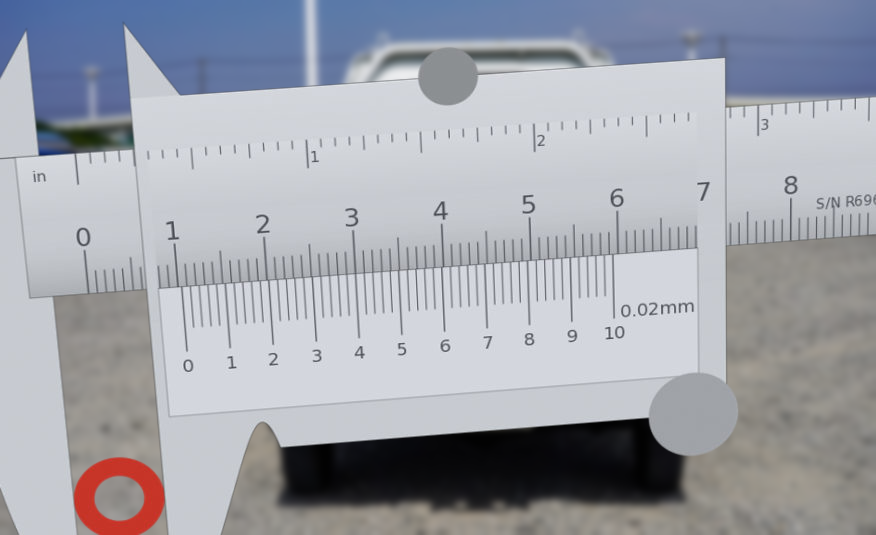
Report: 10.4 mm
